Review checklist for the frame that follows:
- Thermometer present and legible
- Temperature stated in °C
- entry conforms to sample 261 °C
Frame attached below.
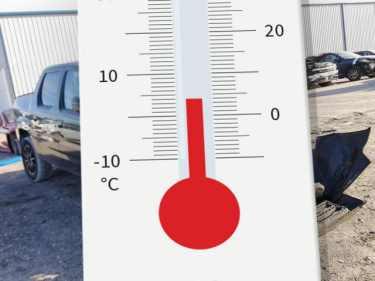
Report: 4 °C
